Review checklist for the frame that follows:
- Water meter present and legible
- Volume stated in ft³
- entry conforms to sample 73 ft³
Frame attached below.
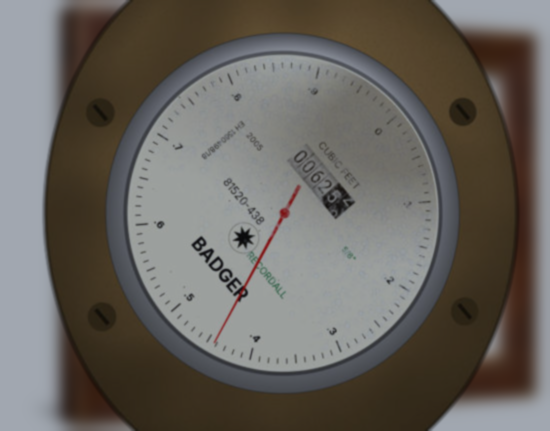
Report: 6252.44 ft³
